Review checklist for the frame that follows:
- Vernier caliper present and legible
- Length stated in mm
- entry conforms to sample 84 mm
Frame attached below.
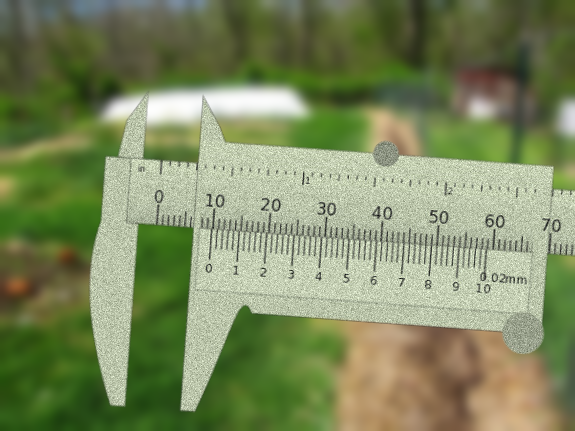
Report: 9.8 mm
